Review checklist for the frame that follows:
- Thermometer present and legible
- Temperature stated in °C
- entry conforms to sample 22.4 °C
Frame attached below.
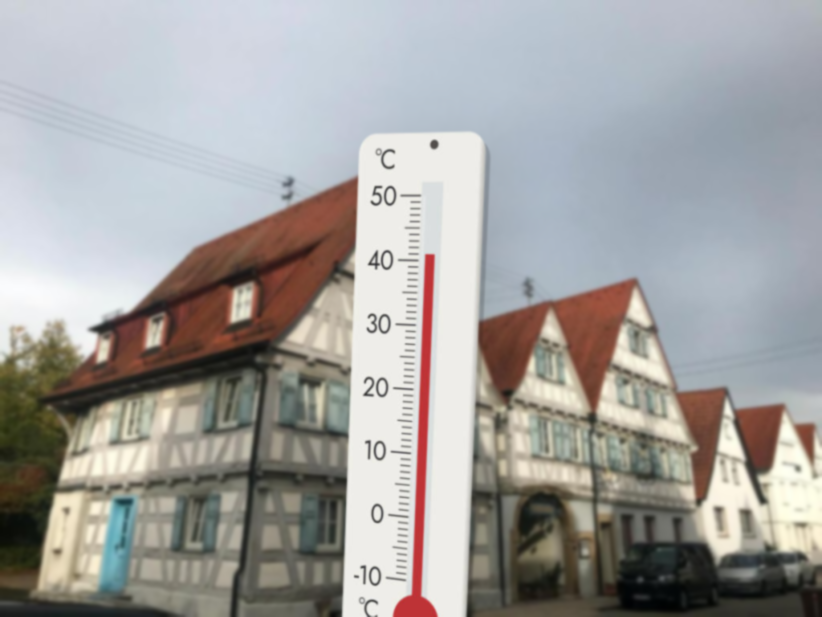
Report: 41 °C
